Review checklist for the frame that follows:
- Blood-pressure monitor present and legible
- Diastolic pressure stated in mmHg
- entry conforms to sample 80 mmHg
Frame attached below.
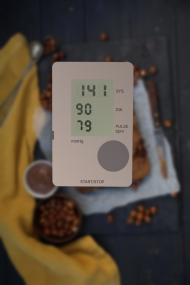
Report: 90 mmHg
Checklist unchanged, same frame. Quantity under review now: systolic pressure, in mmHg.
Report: 141 mmHg
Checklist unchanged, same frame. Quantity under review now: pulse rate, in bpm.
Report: 79 bpm
